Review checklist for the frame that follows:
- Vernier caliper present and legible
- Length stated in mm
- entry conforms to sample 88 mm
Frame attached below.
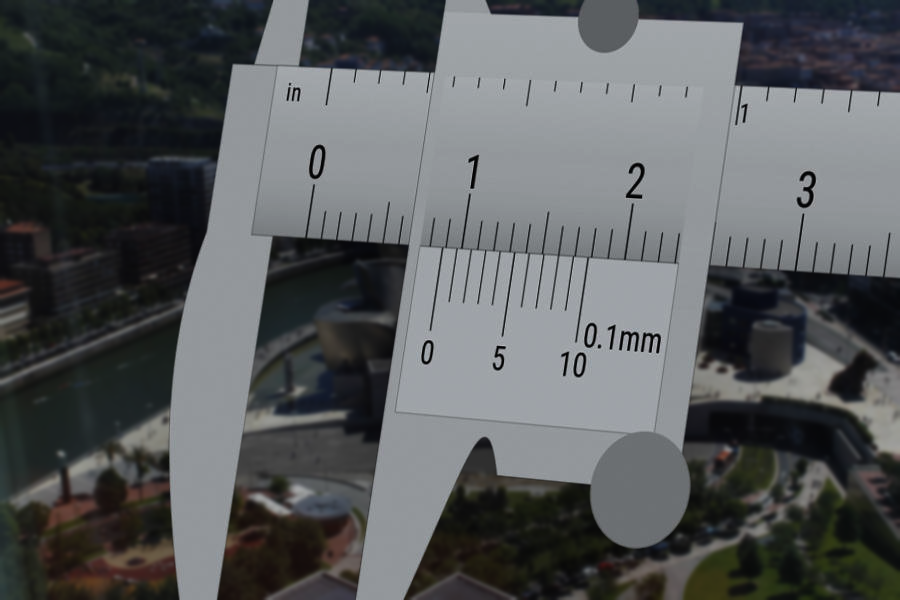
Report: 8.8 mm
